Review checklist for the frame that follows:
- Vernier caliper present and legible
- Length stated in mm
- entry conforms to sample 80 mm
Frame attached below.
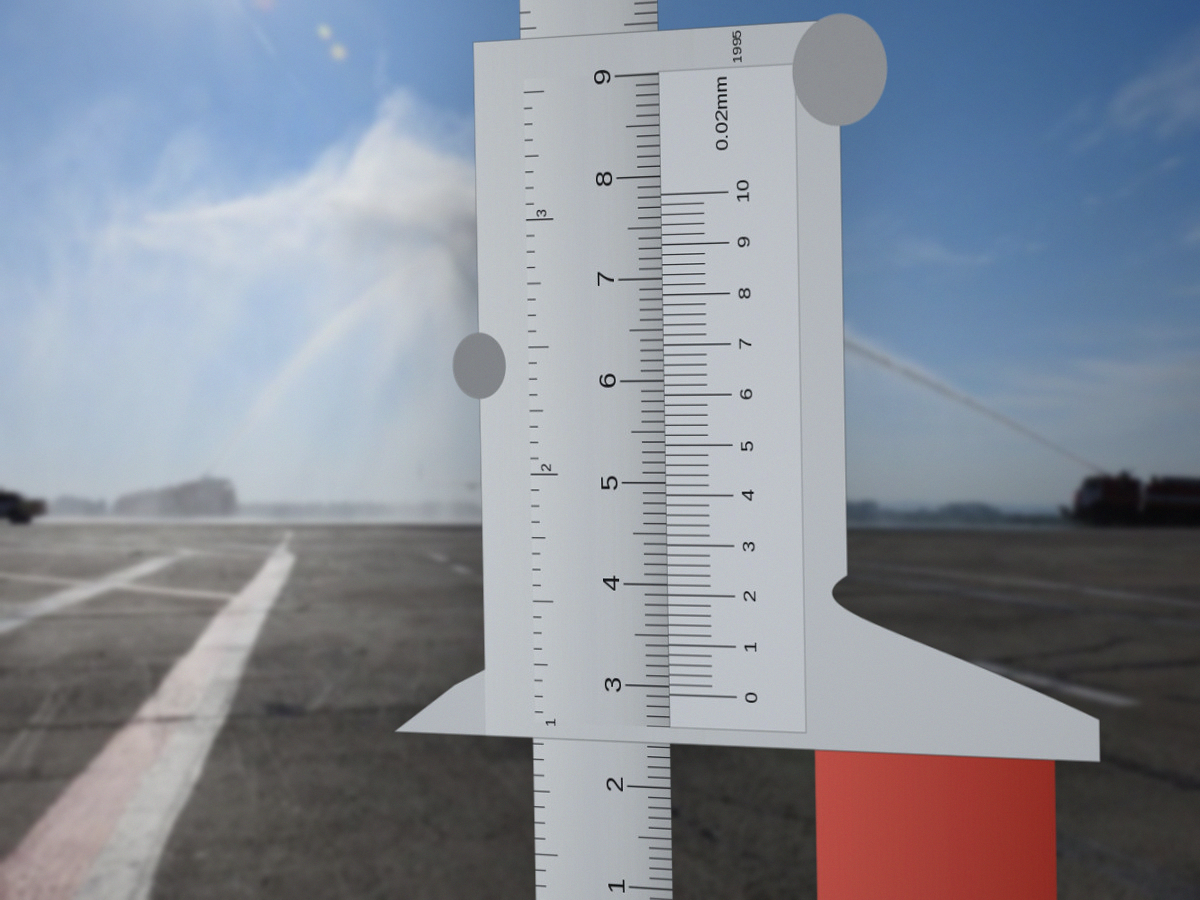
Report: 29.2 mm
